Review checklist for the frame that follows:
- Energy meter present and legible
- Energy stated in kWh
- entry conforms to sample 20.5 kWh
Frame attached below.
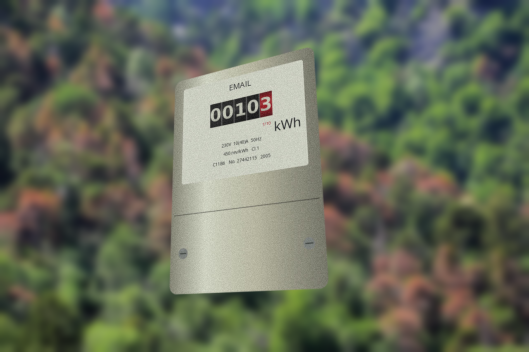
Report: 10.3 kWh
